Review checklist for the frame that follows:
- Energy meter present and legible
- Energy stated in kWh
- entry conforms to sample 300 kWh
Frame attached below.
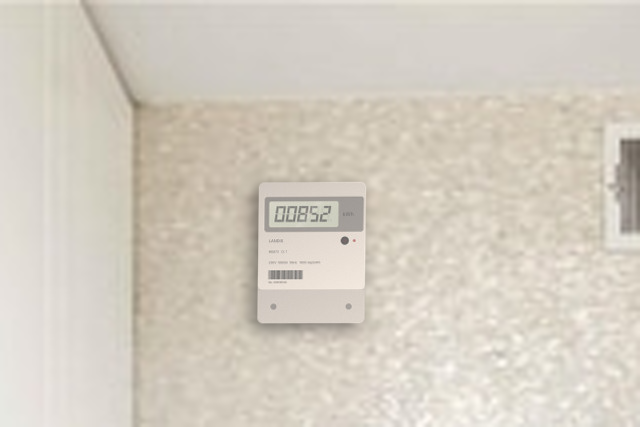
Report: 852 kWh
